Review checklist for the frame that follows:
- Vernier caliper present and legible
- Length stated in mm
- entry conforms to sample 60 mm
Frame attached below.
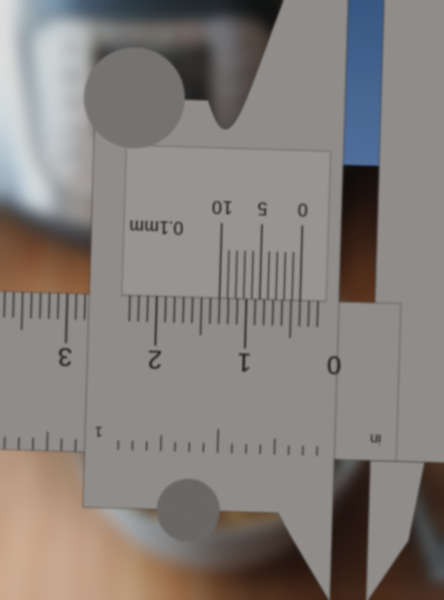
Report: 4.0 mm
